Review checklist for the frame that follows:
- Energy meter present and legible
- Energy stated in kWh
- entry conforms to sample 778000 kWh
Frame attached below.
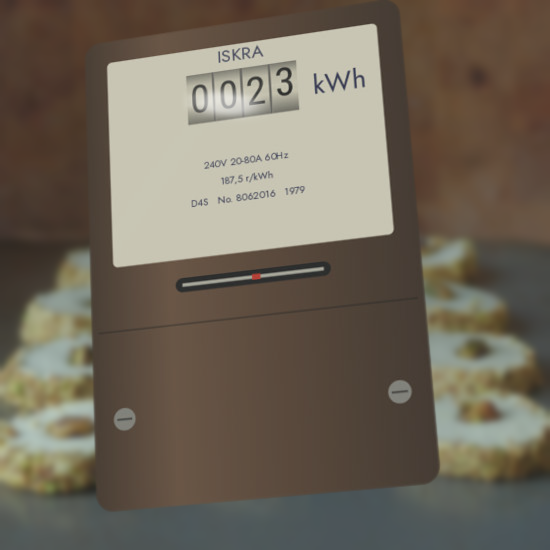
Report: 23 kWh
